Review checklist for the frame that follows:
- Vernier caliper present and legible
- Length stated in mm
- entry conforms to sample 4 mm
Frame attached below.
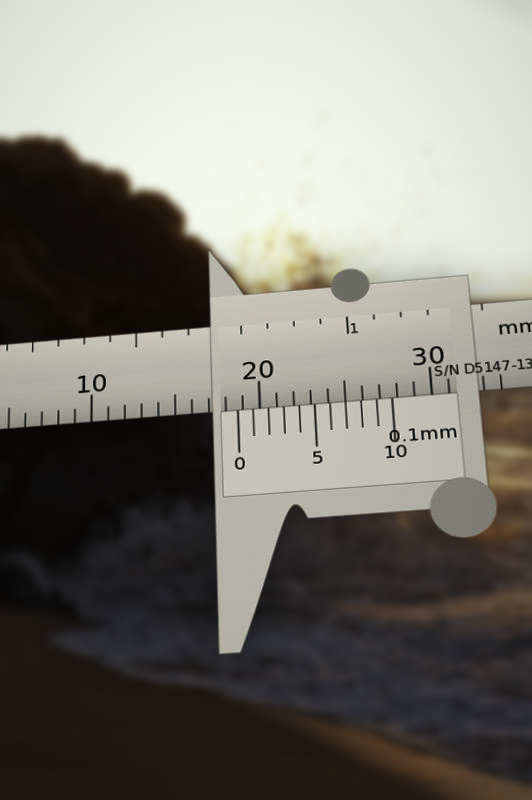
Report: 18.7 mm
